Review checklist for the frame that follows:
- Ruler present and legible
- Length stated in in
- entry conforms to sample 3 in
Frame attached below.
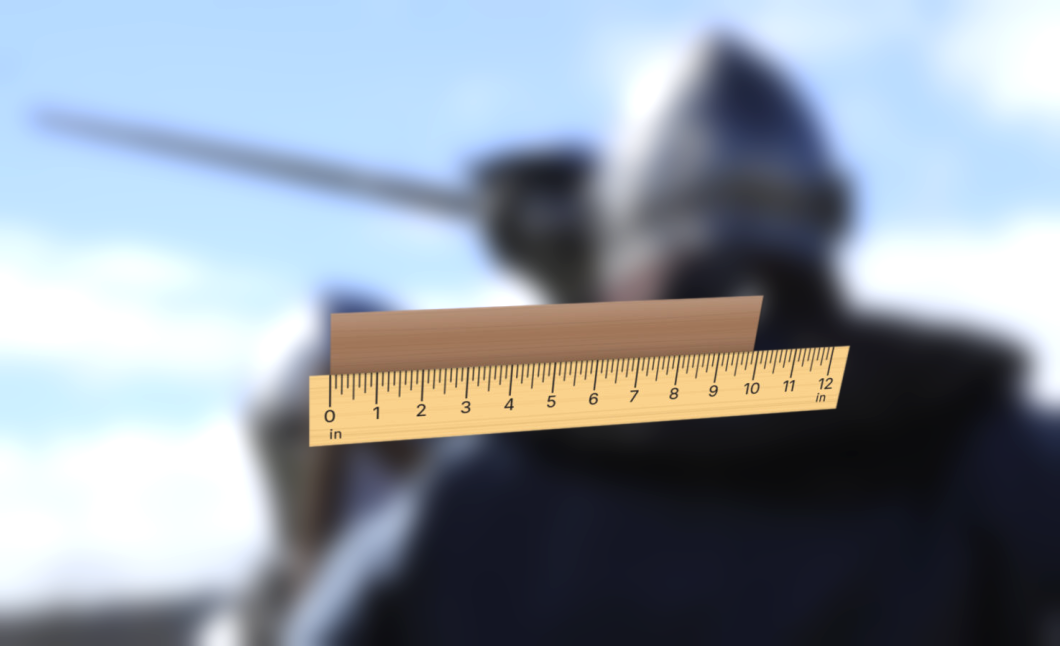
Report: 9.875 in
